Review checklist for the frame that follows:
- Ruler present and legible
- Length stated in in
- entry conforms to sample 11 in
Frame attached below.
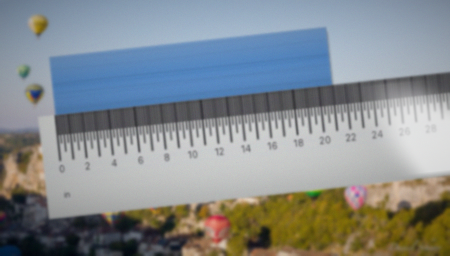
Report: 21 in
